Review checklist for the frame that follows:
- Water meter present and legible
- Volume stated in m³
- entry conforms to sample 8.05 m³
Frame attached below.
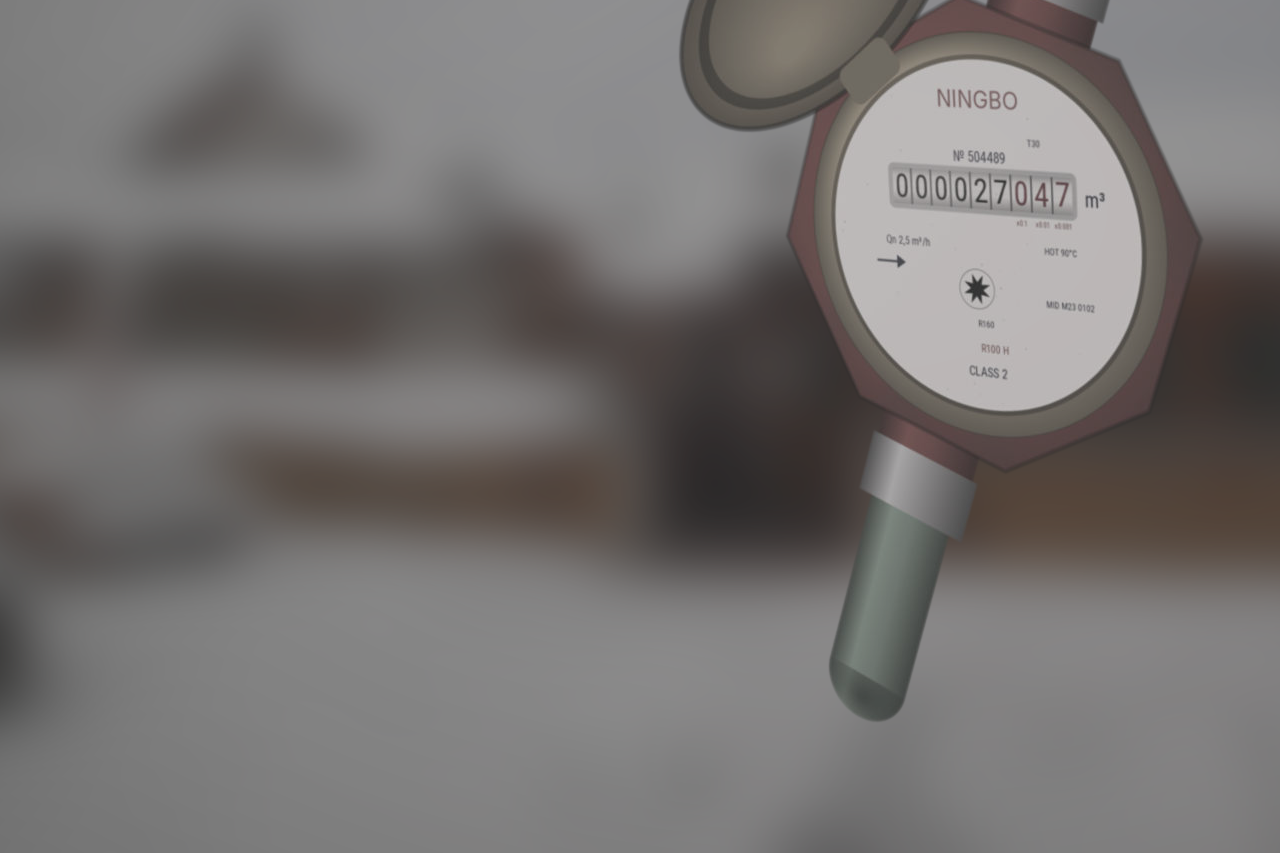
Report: 27.047 m³
